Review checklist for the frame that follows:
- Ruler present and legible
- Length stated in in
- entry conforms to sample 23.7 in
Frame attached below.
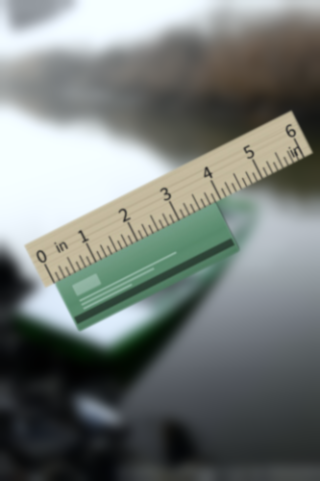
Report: 3.875 in
